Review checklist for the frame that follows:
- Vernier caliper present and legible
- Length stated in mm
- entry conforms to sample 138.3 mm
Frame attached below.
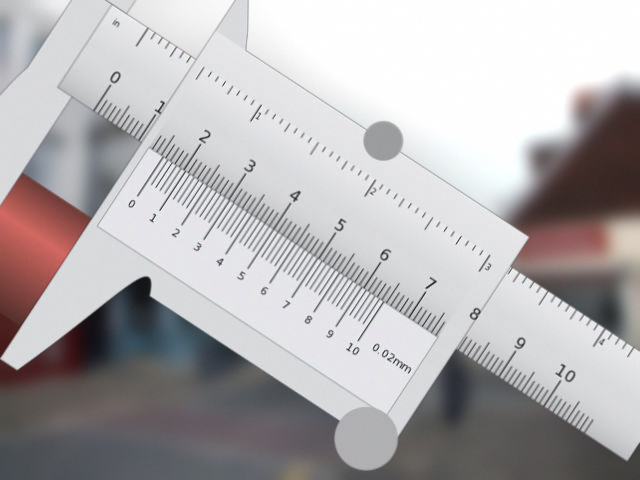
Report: 15.5 mm
